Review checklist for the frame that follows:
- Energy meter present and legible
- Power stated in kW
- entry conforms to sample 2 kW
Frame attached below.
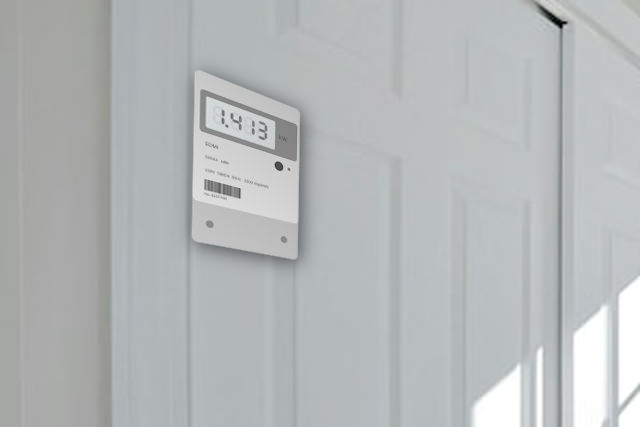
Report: 1.413 kW
